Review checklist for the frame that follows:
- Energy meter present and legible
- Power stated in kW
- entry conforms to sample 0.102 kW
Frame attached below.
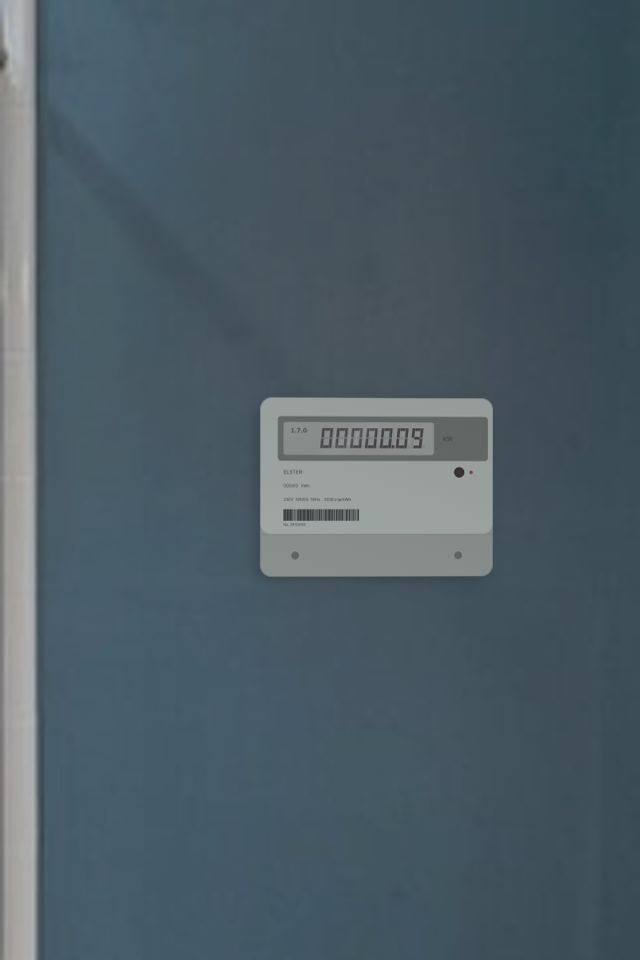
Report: 0.09 kW
